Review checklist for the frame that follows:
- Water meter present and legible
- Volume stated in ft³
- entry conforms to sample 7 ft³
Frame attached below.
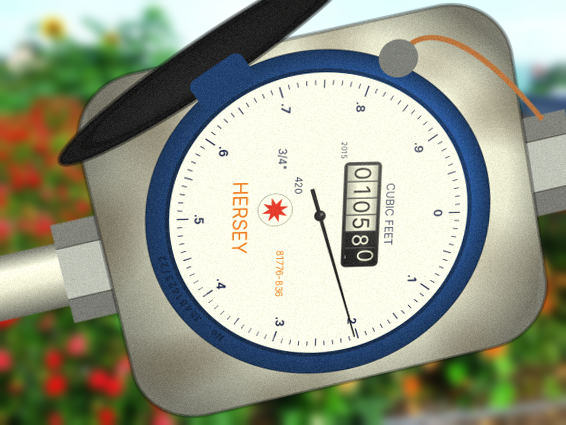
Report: 10580.20 ft³
